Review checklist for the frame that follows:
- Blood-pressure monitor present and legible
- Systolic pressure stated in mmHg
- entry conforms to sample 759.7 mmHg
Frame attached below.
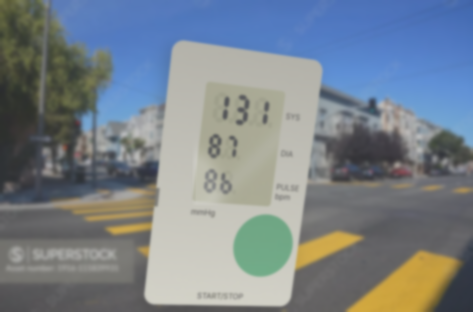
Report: 131 mmHg
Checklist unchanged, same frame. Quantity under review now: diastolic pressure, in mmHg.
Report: 87 mmHg
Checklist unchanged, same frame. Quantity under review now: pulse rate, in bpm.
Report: 86 bpm
